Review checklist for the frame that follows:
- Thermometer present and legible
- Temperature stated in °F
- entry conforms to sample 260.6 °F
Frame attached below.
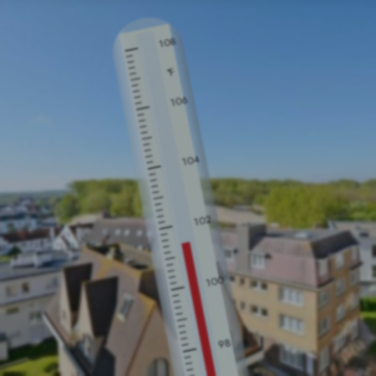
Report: 101.4 °F
